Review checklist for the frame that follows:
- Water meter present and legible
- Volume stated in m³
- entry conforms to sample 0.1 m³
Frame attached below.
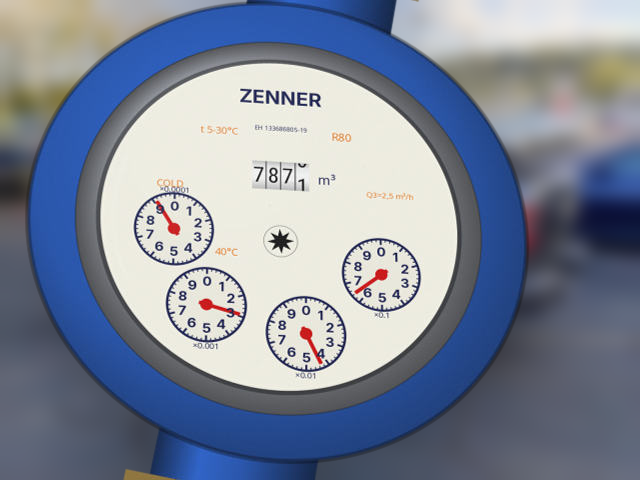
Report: 7870.6429 m³
